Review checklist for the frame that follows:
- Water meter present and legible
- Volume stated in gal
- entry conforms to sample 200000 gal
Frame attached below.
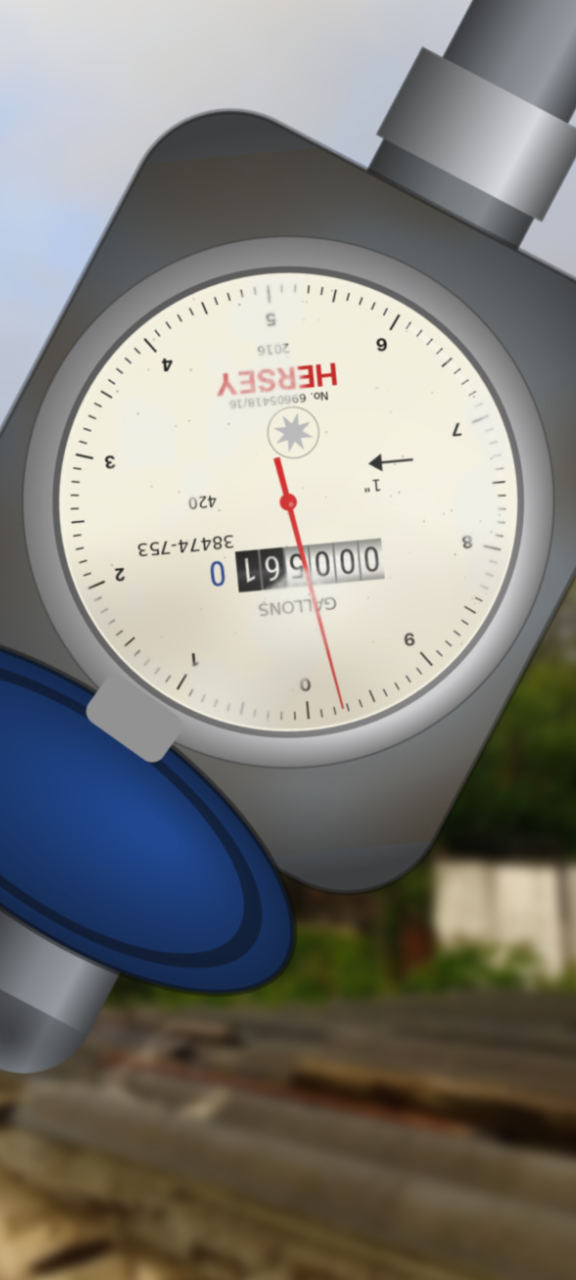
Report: 5609.7 gal
